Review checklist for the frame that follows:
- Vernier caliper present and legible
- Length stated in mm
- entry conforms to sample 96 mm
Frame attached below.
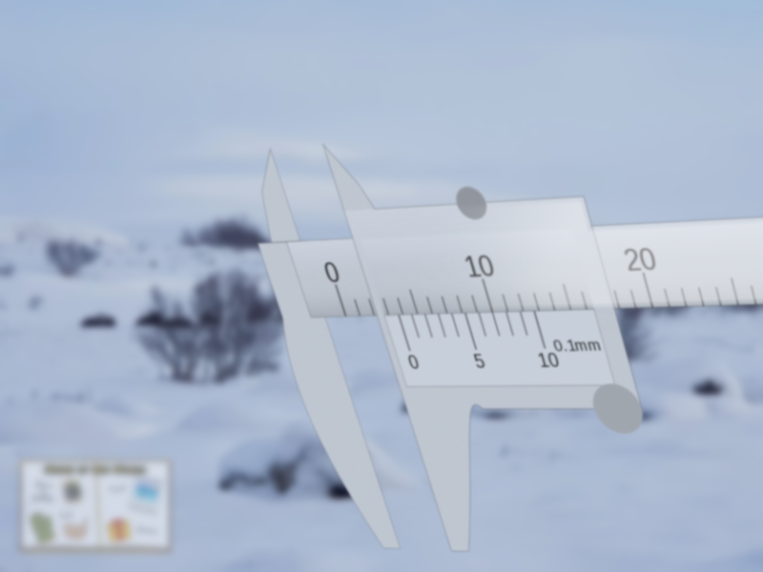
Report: 3.7 mm
